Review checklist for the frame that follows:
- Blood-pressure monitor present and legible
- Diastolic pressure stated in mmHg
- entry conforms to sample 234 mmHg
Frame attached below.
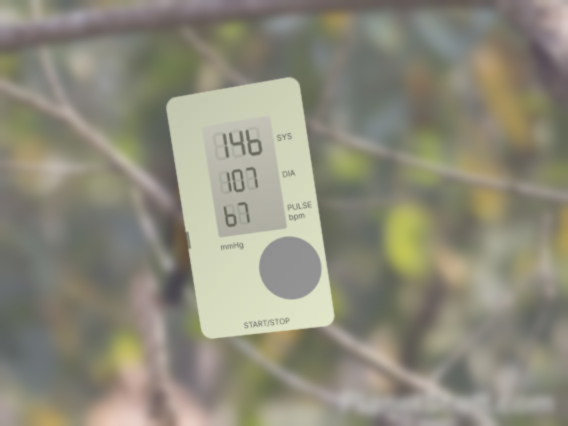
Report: 107 mmHg
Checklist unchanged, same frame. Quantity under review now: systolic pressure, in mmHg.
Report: 146 mmHg
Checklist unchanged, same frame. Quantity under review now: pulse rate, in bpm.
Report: 67 bpm
